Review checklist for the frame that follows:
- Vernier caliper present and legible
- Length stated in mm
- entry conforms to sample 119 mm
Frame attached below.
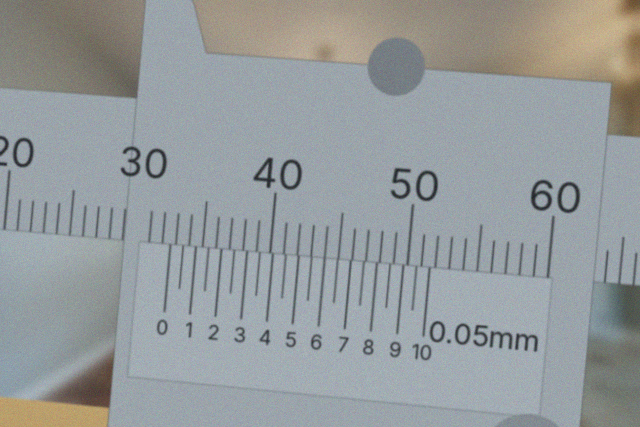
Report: 32.6 mm
